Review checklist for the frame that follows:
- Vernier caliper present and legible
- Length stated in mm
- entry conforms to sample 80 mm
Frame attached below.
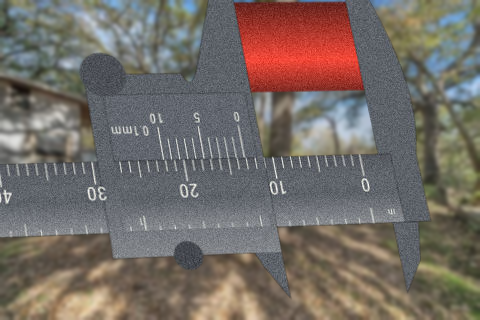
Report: 13.2 mm
